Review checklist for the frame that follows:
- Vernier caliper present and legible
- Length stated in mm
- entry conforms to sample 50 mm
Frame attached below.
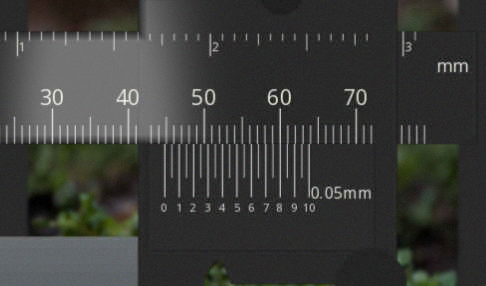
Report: 44.8 mm
